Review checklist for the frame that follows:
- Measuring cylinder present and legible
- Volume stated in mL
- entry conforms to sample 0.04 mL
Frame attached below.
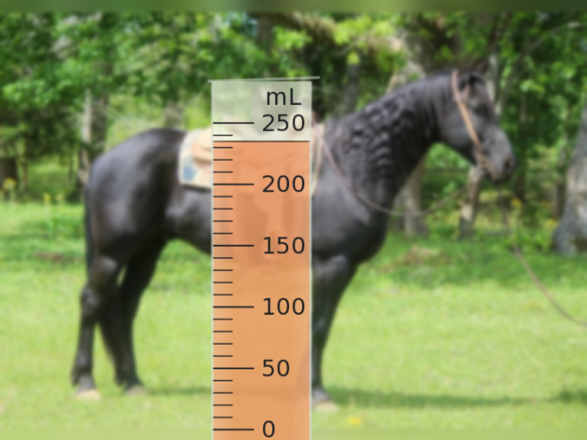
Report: 235 mL
